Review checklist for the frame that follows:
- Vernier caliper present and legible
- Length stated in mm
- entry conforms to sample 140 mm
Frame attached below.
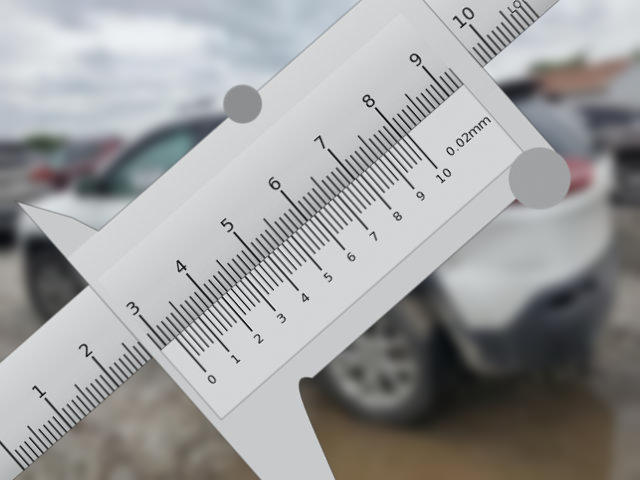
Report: 32.0 mm
